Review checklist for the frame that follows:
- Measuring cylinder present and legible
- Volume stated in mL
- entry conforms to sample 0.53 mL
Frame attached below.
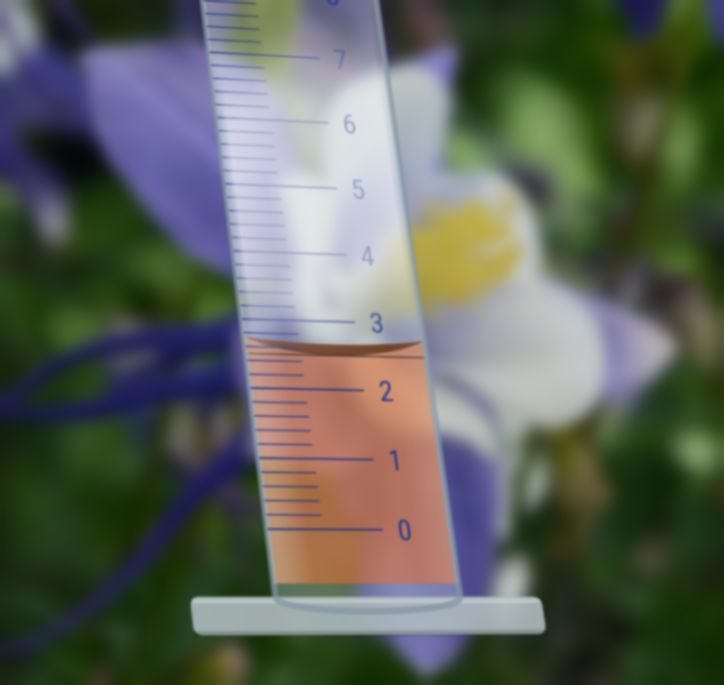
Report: 2.5 mL
